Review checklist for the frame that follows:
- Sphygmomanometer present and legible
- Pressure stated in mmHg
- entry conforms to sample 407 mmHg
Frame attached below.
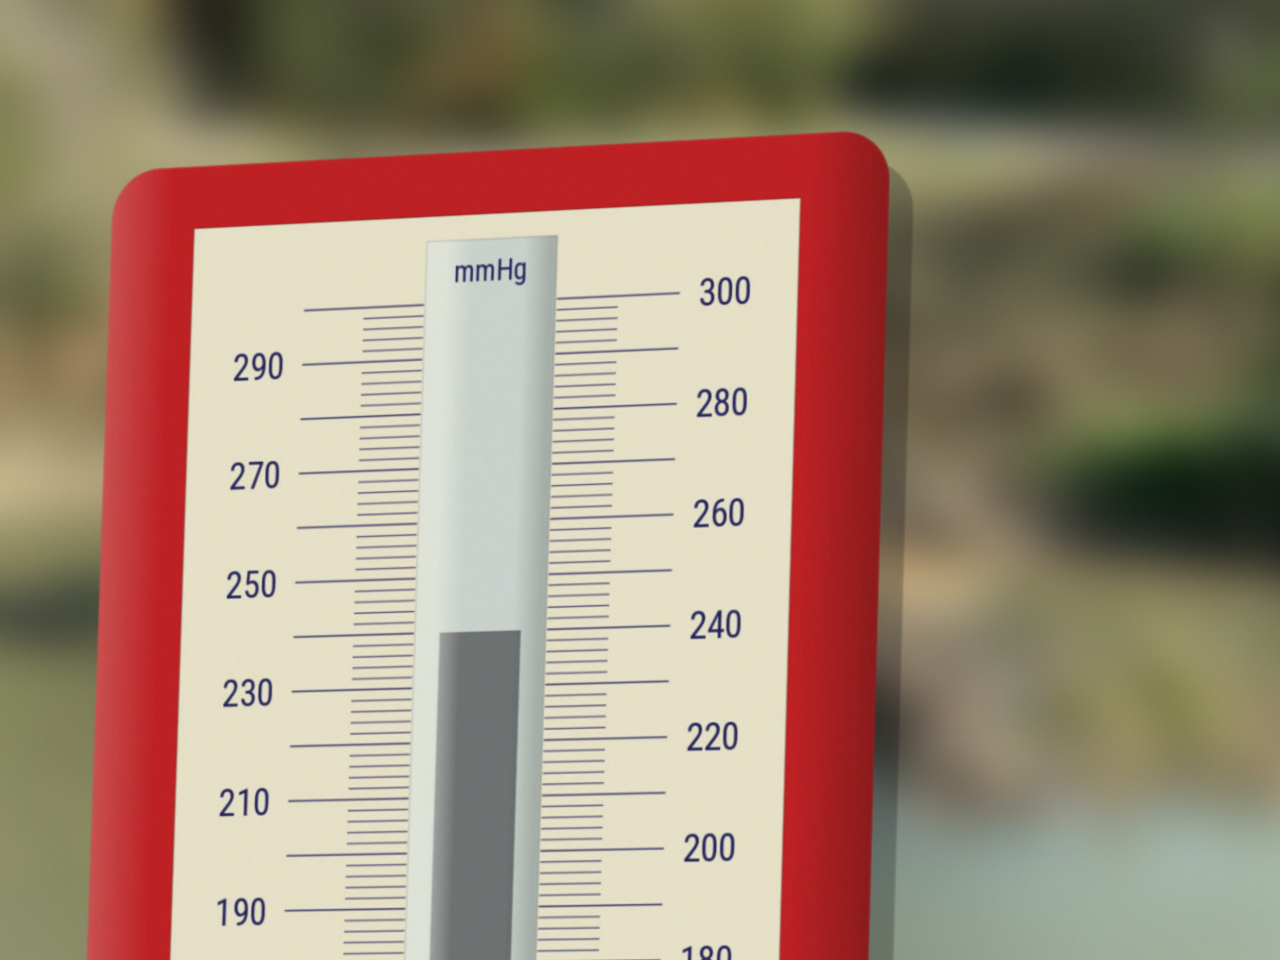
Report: 240 mmHg
